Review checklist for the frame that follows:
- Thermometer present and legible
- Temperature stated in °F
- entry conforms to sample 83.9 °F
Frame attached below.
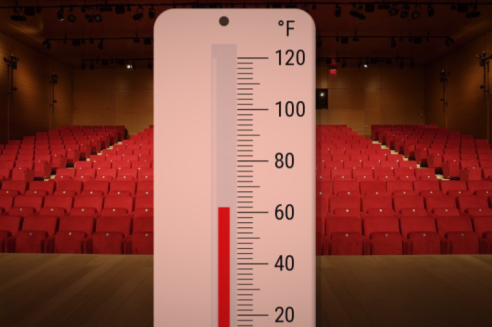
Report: 62 °F
